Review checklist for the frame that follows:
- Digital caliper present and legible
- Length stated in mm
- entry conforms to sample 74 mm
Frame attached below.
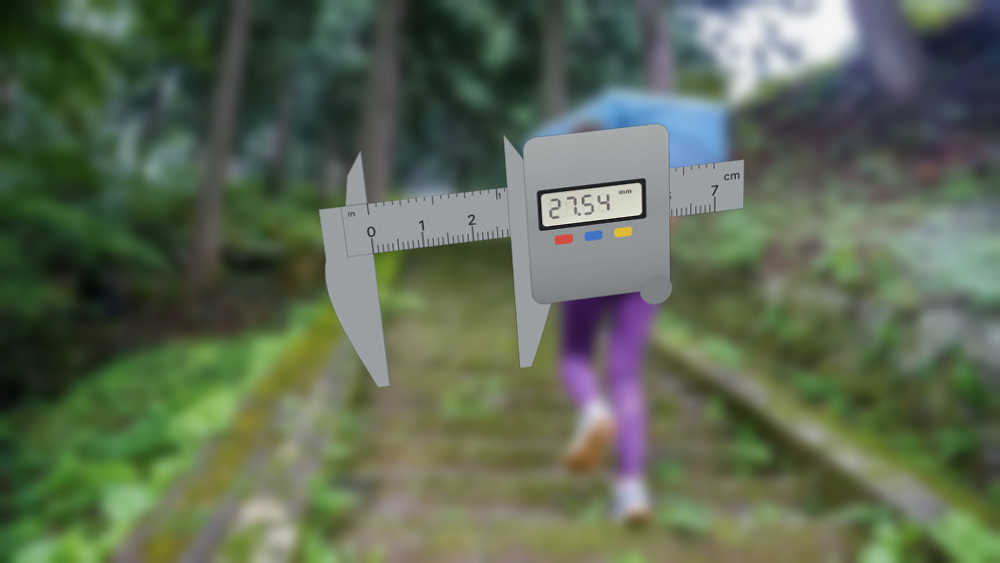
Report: 27.54 mm
